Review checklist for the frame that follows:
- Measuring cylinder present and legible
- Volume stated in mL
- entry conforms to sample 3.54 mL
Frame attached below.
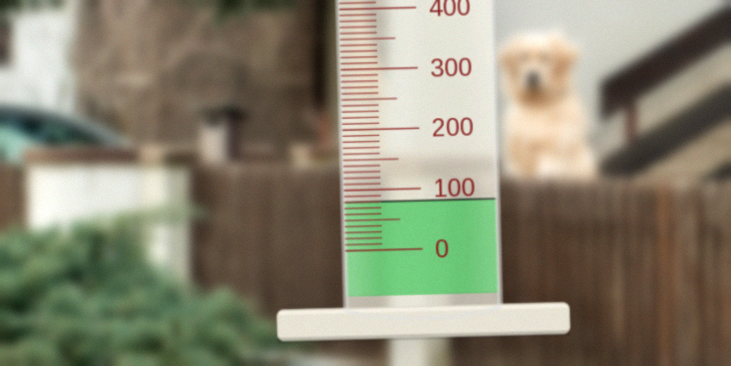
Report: 80 mL
